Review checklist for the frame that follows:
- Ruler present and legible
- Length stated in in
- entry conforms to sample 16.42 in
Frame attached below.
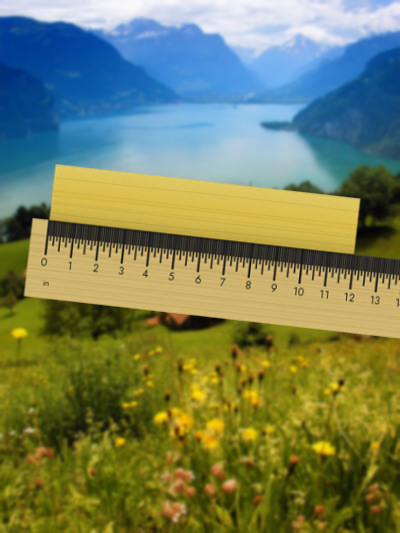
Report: 12 in
